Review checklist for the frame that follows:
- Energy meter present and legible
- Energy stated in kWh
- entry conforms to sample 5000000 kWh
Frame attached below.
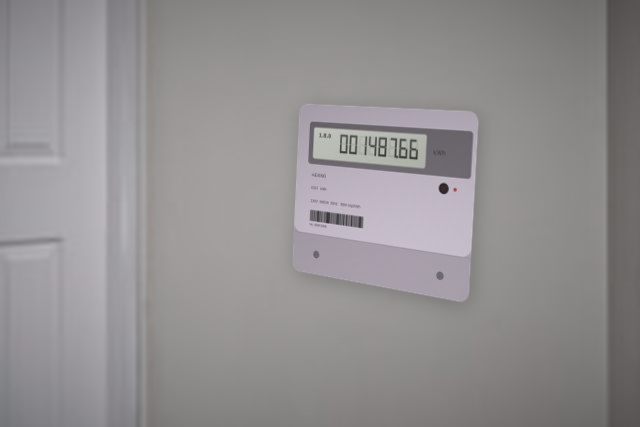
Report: 1487.66 kWh
